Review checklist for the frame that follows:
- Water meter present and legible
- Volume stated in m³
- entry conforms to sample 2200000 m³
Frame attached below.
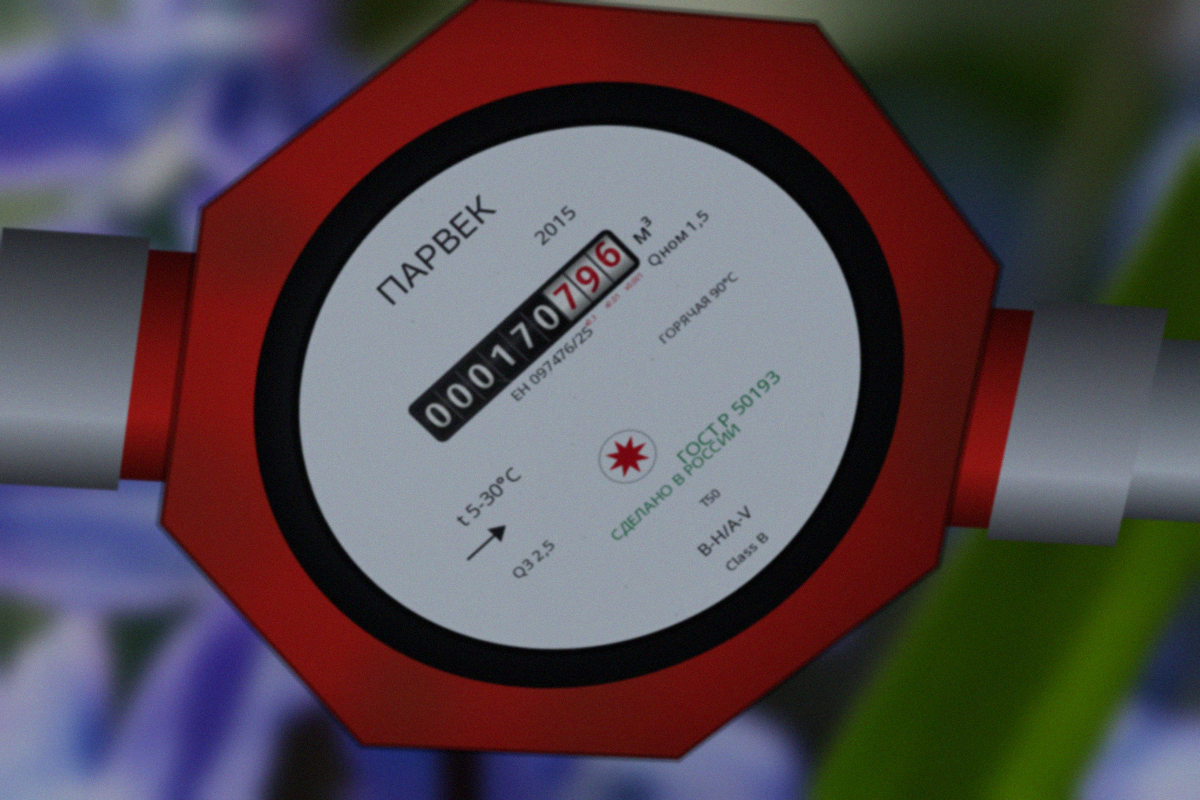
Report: 170.796 m³
